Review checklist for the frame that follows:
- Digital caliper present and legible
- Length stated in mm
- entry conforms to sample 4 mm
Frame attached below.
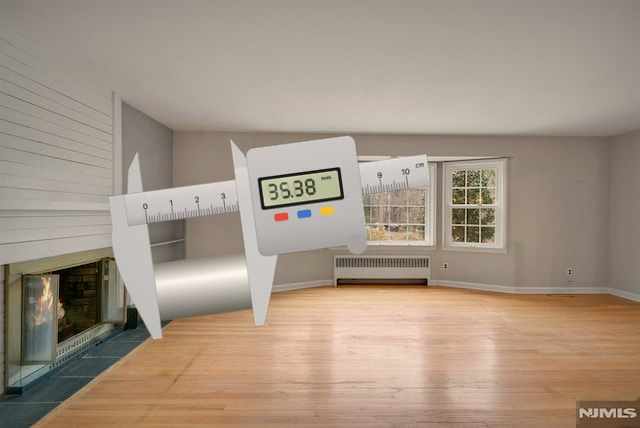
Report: 35.38 mm
